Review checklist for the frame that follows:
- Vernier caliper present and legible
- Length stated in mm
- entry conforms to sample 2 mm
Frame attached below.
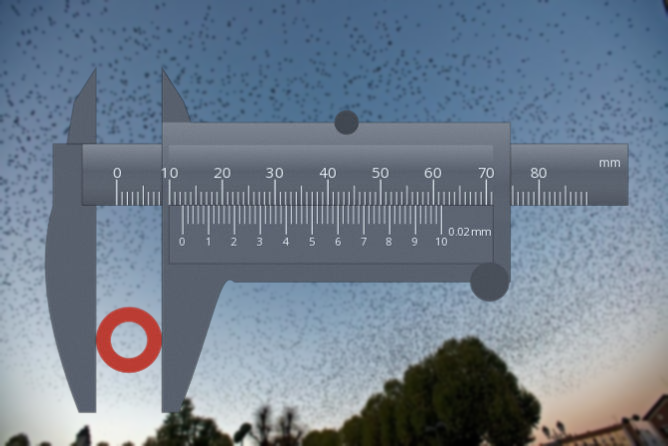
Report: 12.5 mm
